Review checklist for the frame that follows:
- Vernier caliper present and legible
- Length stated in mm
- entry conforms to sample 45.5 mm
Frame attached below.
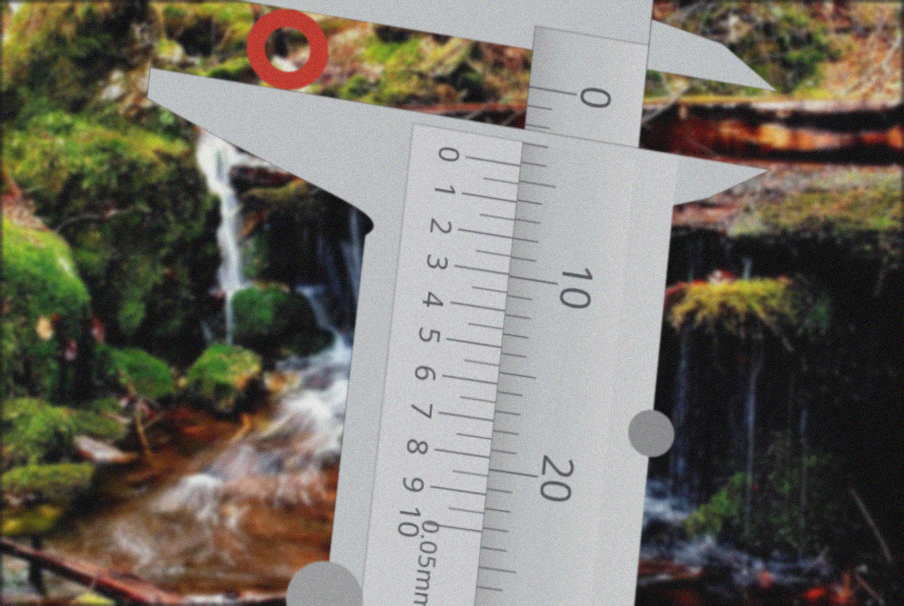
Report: 4.2 mm
